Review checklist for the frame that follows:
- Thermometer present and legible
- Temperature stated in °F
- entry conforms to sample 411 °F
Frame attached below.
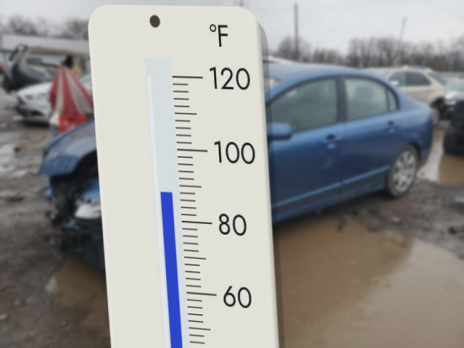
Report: 88 °F
